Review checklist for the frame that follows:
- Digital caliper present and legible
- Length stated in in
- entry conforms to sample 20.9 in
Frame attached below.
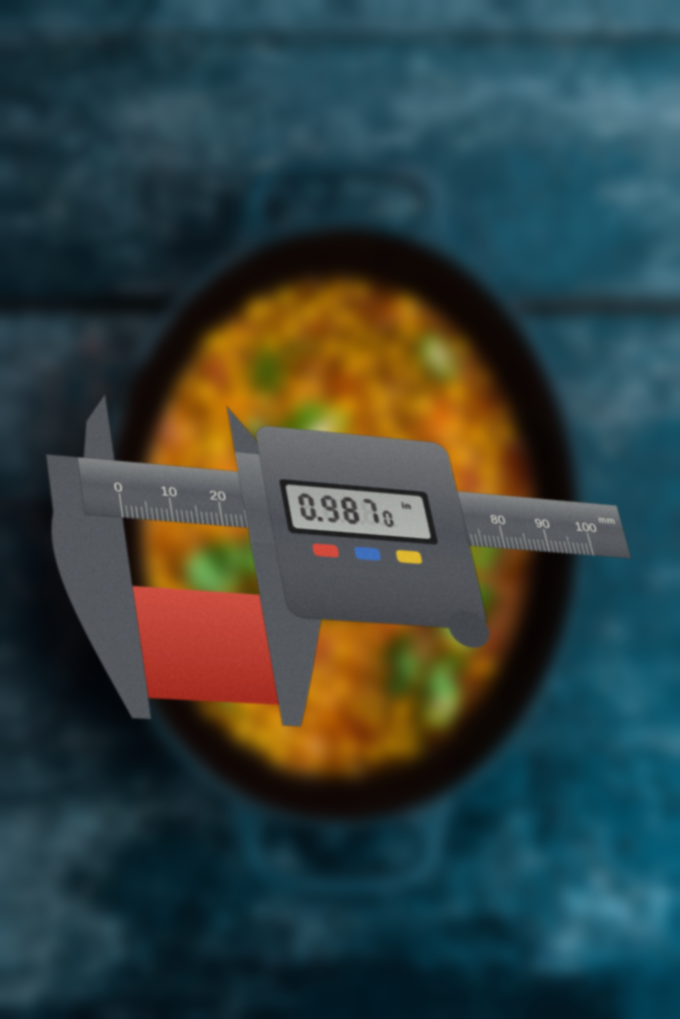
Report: 0.9870 in
